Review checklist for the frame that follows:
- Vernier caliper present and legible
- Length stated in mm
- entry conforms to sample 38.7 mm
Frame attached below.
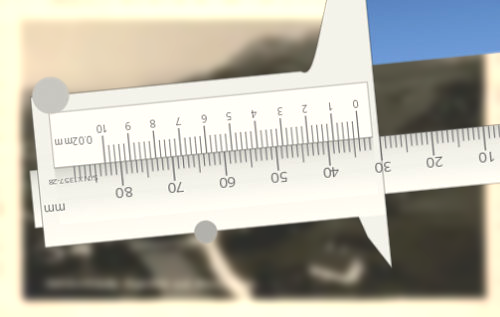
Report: 34.0 mm
